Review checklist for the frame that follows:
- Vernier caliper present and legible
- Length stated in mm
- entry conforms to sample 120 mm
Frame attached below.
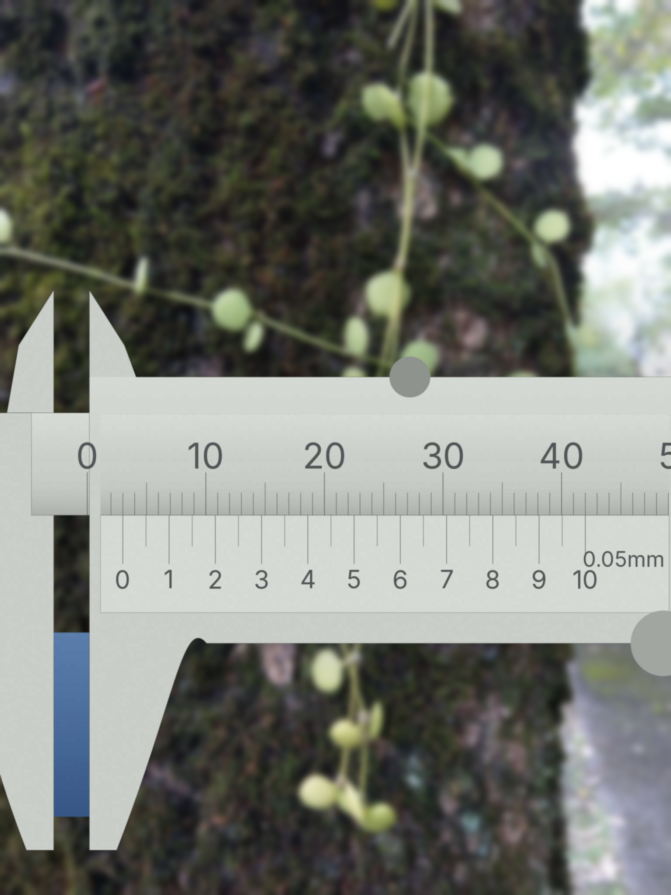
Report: 3.0 mm
